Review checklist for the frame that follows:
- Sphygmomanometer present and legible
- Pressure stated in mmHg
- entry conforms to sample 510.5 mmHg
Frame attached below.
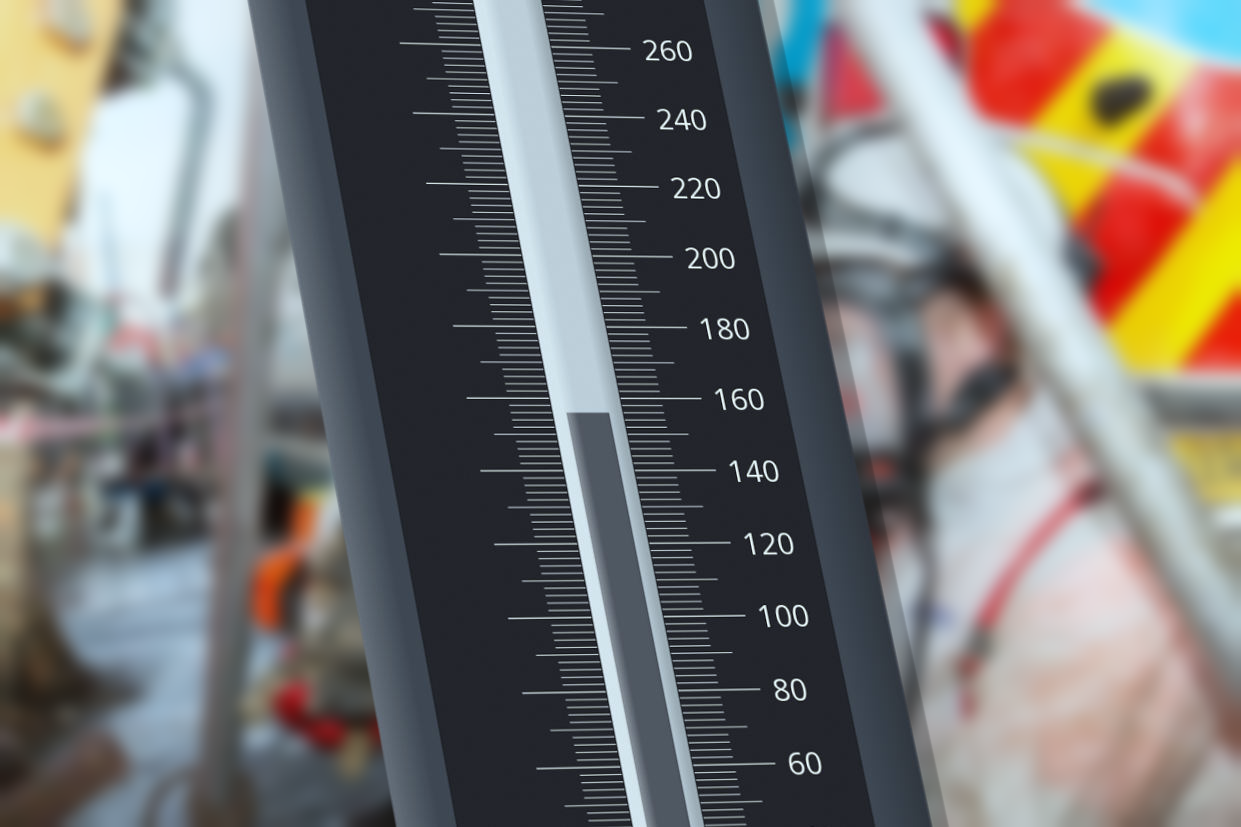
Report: 156 mmHg
